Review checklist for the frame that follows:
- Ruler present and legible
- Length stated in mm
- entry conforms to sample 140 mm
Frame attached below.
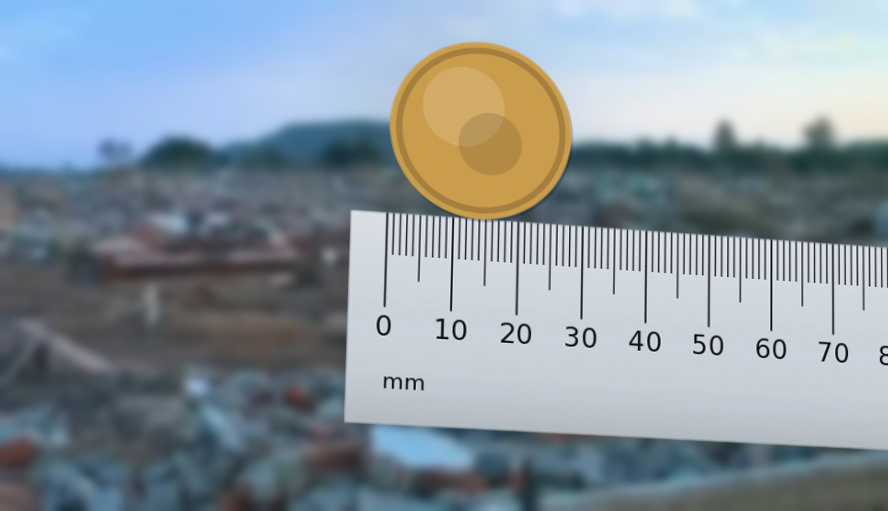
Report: 28 mm
